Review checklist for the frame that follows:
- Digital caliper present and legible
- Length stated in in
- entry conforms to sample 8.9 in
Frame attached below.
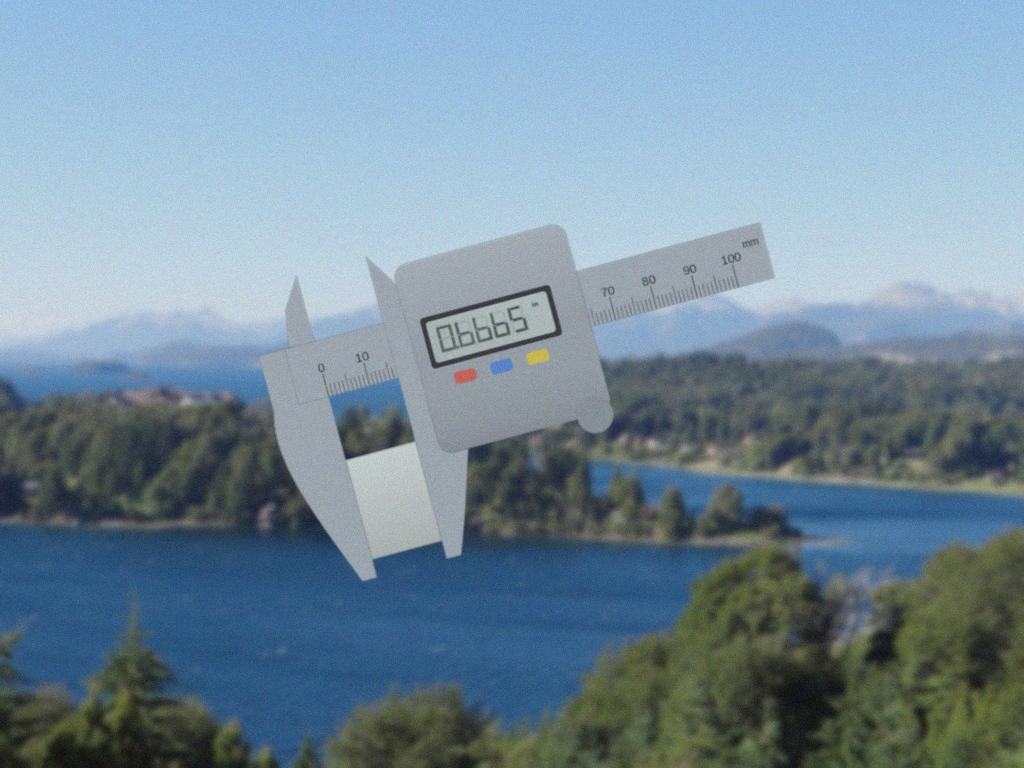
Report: 0.6665 in
